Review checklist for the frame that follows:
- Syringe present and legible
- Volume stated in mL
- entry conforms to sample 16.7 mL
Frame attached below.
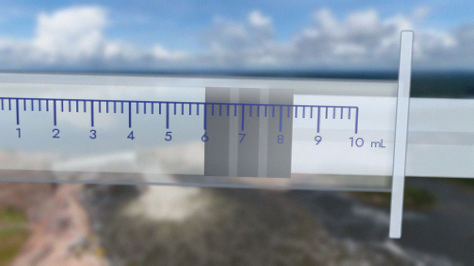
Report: 6 mL
